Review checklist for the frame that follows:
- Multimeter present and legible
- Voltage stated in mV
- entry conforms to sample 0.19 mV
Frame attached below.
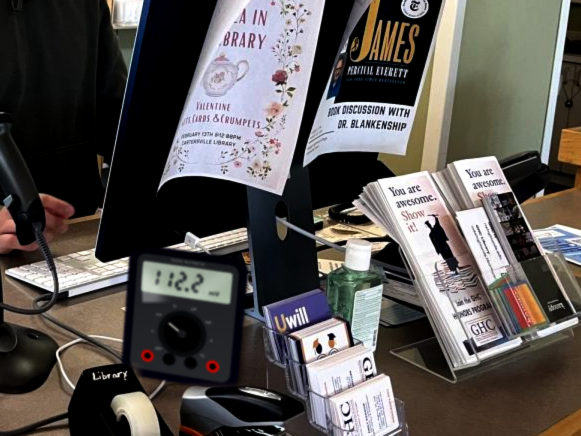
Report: 112.2 mV
